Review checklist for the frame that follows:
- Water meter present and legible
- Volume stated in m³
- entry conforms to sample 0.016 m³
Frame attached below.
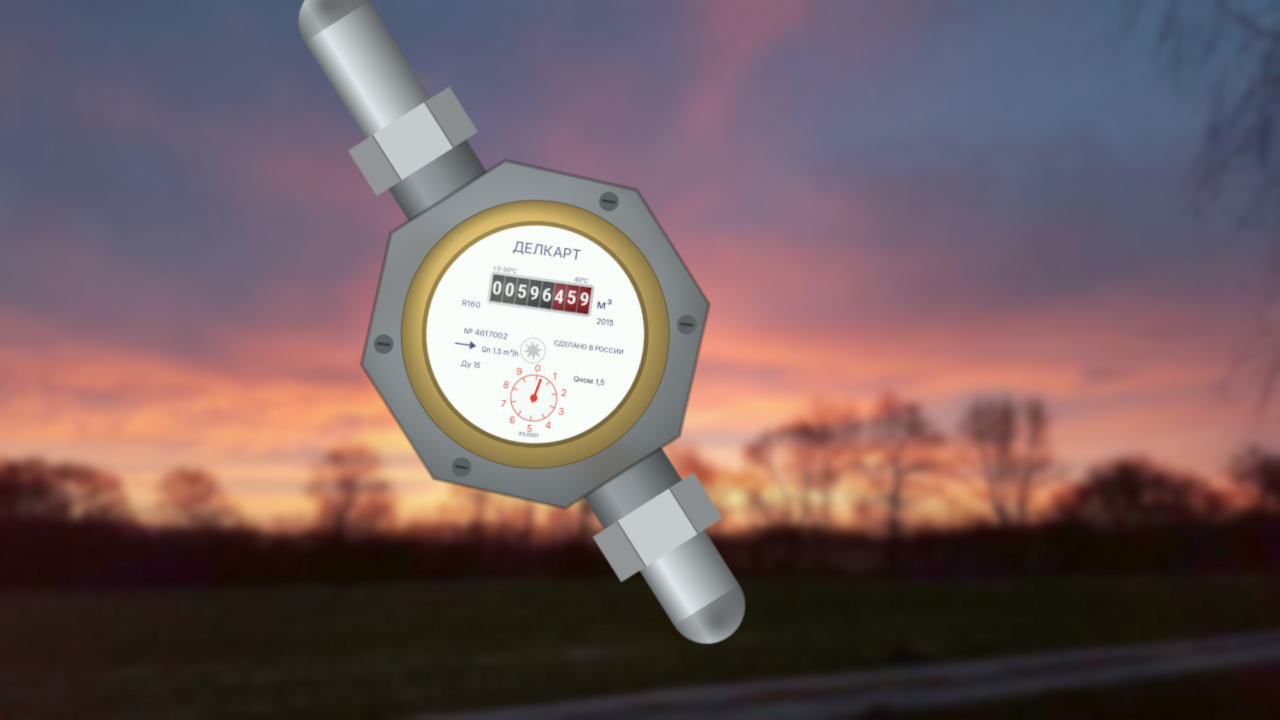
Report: 596.4590 m³
